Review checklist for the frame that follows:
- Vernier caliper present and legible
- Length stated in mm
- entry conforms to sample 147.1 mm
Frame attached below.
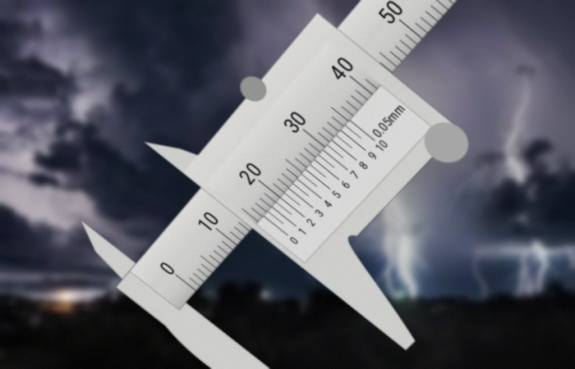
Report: 16.2 mm
